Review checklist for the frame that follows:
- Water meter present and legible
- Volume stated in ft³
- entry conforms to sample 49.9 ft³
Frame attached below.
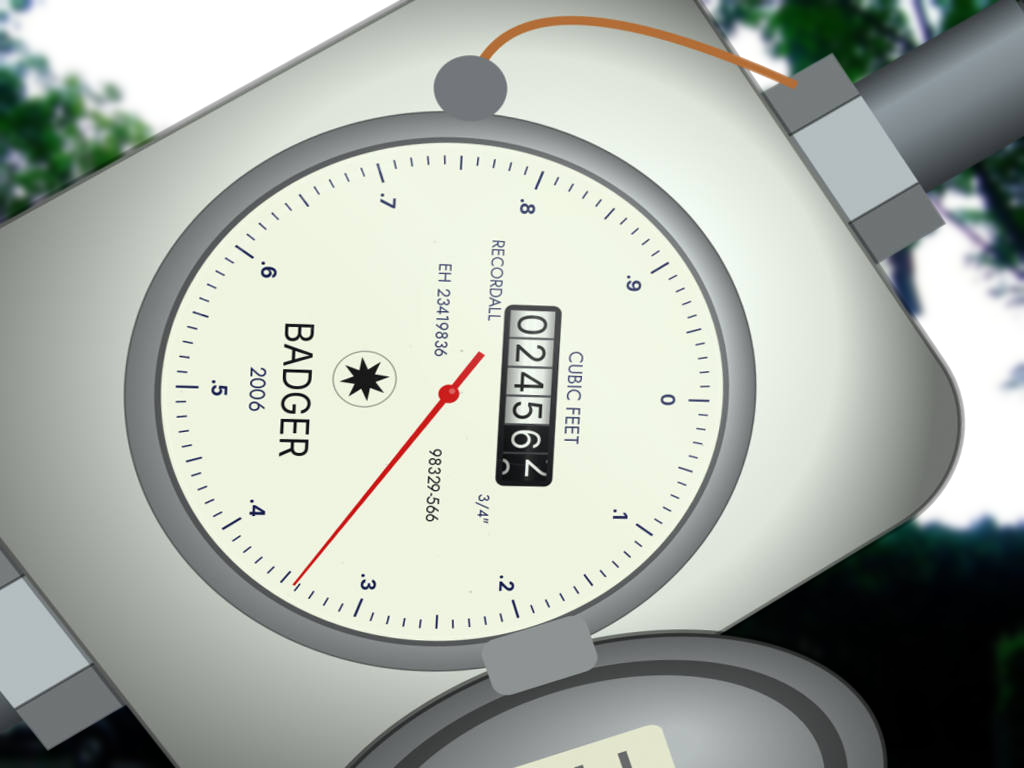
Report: 24562.34 ft³
